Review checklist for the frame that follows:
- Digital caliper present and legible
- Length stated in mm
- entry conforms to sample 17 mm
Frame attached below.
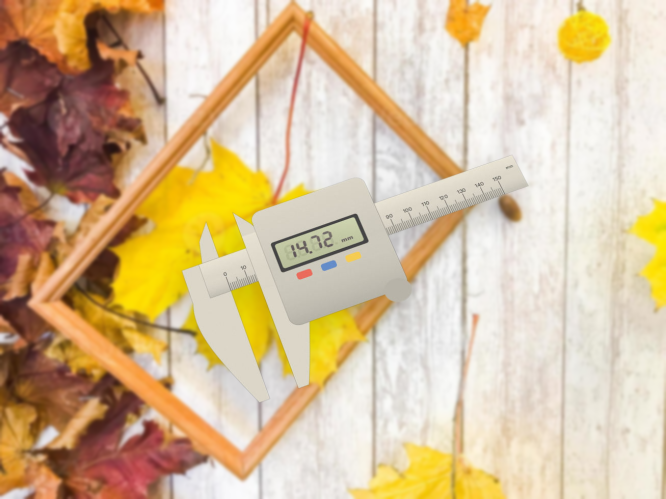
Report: 14.72 mm
